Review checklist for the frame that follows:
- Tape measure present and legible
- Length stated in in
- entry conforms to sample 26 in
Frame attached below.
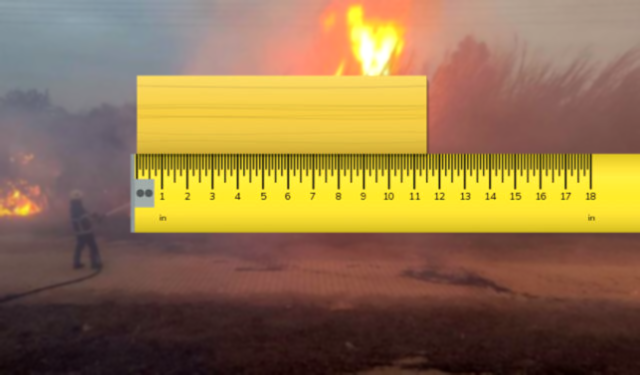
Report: 11.5 in
